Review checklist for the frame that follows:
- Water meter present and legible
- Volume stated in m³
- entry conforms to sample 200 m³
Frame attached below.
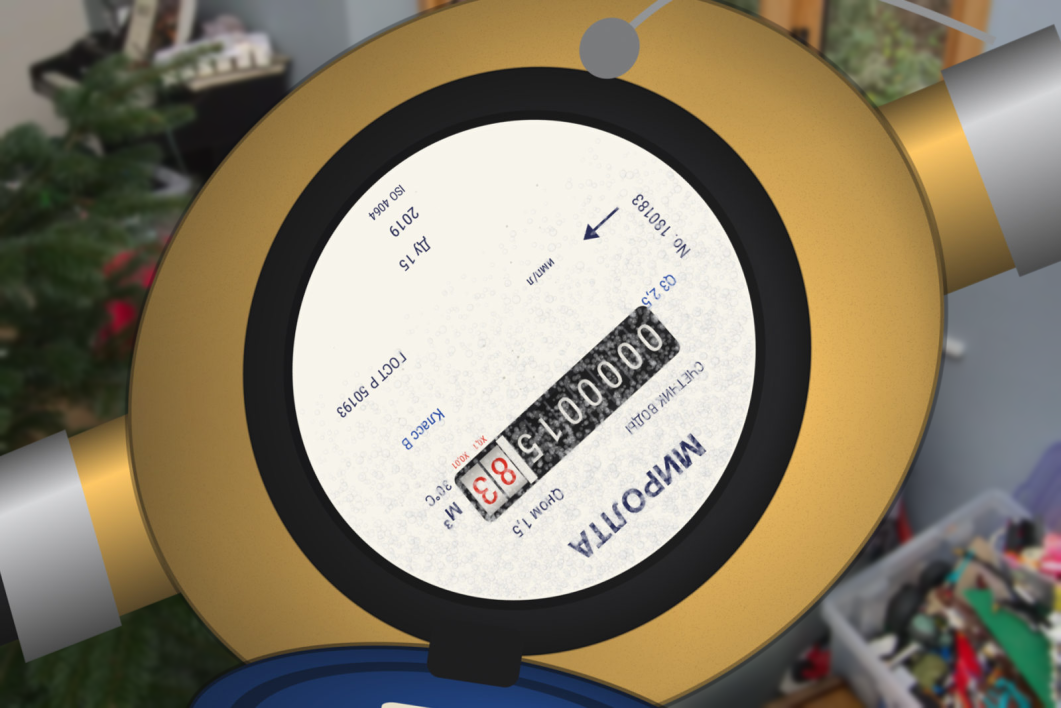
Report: 15.83 m³
